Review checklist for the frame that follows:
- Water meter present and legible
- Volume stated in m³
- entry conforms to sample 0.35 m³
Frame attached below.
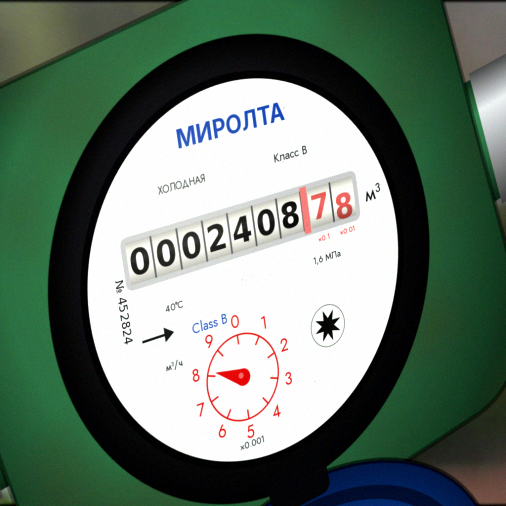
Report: 2408.778 m³
